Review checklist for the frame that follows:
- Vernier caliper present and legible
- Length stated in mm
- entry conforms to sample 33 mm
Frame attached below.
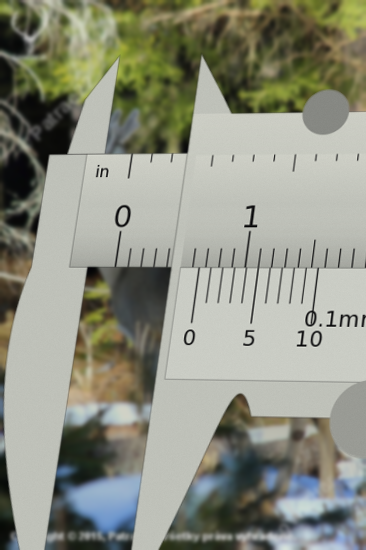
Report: 6.5 mm
